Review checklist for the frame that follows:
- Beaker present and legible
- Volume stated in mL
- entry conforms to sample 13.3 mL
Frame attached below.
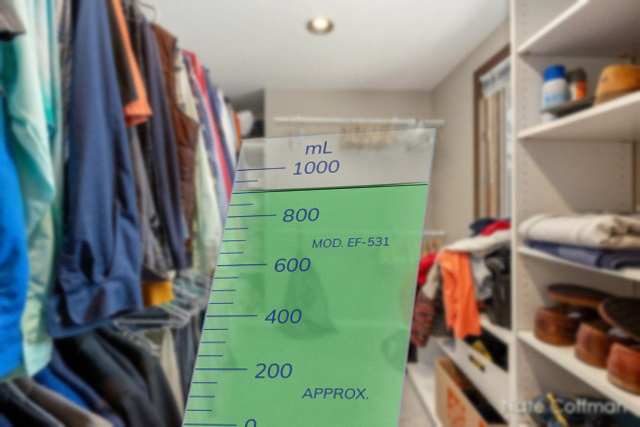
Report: 900 mL
